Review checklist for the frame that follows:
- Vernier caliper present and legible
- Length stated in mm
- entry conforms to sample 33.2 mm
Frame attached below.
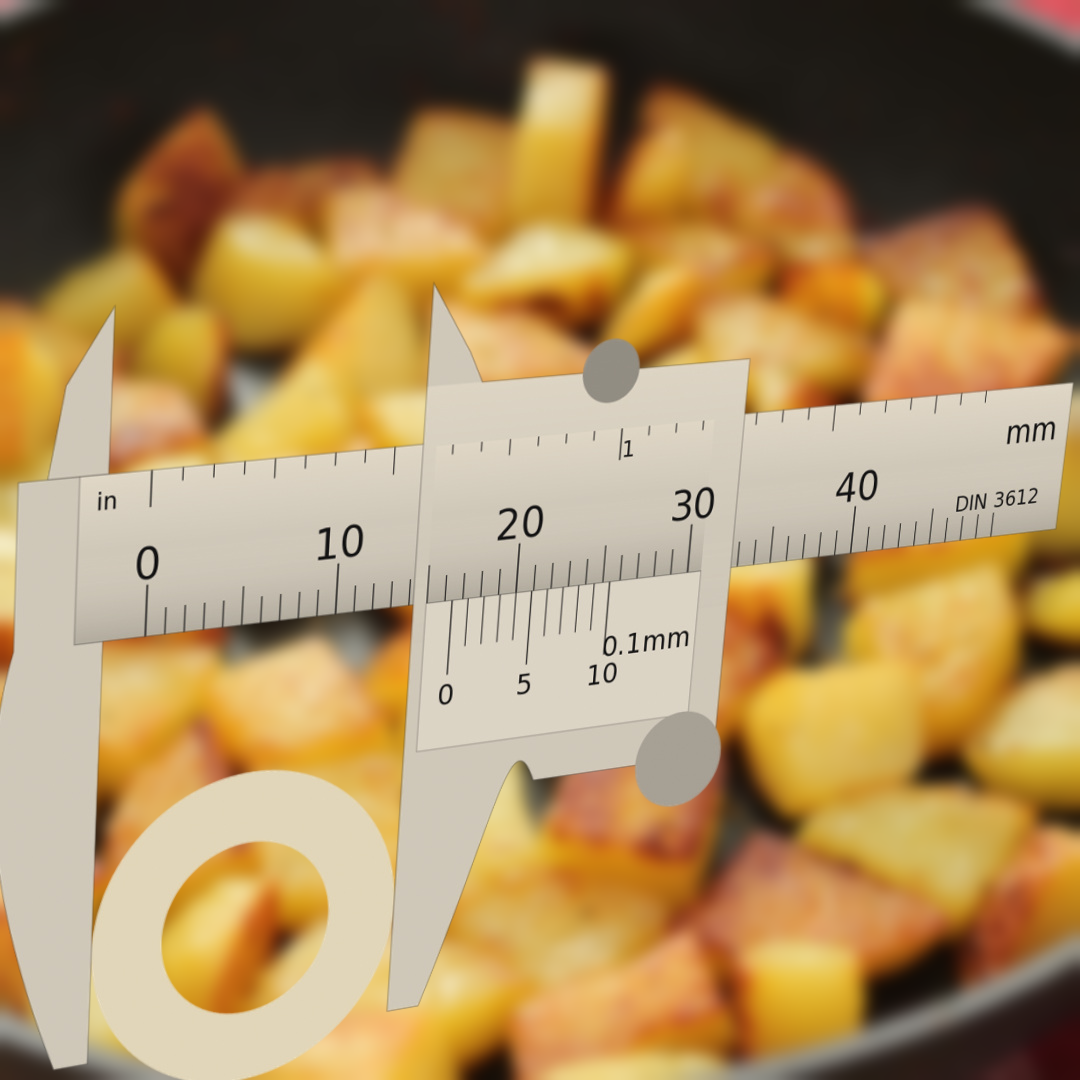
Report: 16.4 mm
